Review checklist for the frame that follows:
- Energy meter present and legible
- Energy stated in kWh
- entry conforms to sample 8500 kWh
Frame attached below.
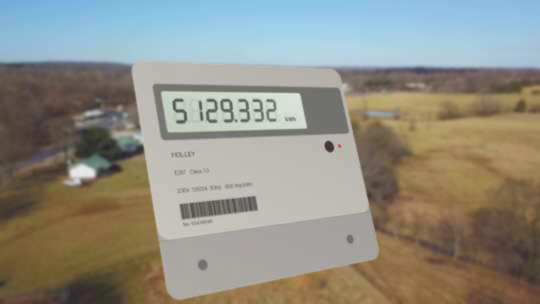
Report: 5129.332 kWh
